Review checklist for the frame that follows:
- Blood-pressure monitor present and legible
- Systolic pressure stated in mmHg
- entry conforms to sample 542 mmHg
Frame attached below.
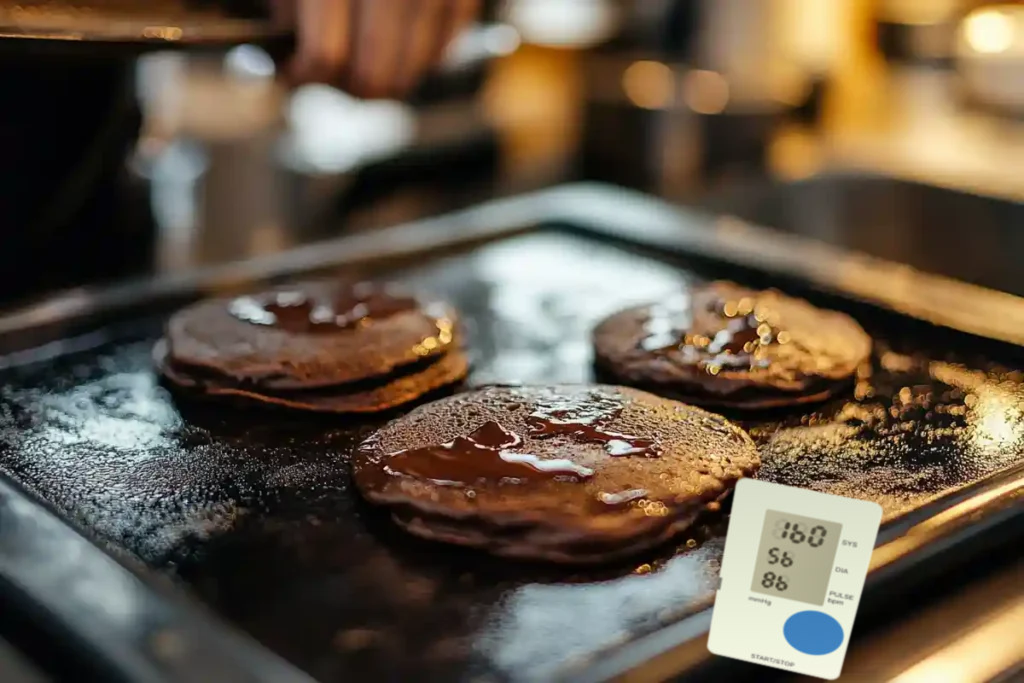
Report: 160 mmHg
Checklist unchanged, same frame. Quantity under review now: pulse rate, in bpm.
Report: 86 bpm
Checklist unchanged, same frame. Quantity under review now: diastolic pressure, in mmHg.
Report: 56 mmHg
